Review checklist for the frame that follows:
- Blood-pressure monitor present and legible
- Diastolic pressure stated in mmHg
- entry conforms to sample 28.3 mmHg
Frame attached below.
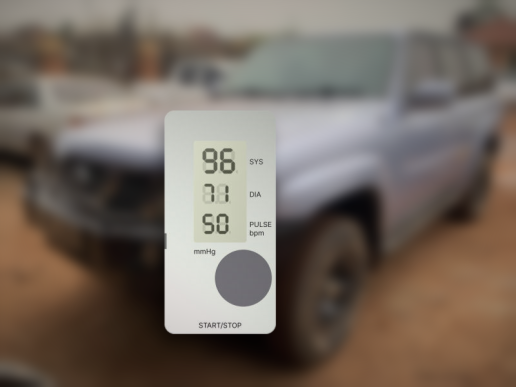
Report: 71 mmHg
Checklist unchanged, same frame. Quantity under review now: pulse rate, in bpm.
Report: 50 bpm
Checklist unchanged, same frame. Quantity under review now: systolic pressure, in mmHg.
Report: 96 mmHg
